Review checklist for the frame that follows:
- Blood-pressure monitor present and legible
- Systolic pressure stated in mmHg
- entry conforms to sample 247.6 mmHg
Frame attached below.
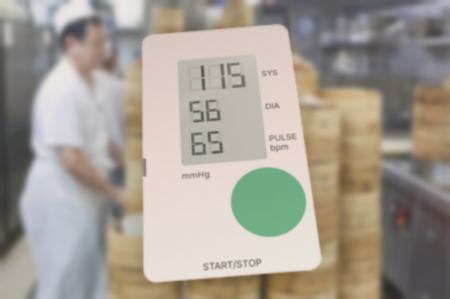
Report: 115 mmHg
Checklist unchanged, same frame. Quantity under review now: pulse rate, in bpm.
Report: 65 bpm
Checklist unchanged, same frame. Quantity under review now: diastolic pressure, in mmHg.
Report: 56 mmHg
